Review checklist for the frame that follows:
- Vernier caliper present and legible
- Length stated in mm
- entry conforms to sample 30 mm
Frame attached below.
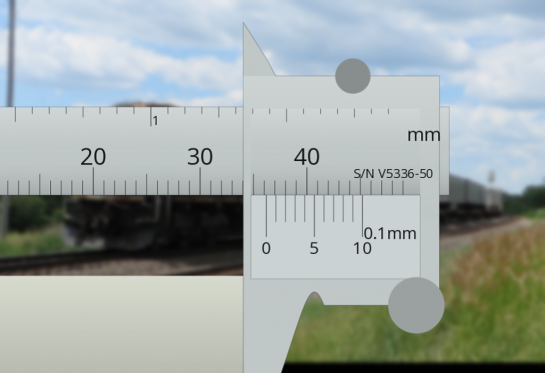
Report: 36.2 mm
